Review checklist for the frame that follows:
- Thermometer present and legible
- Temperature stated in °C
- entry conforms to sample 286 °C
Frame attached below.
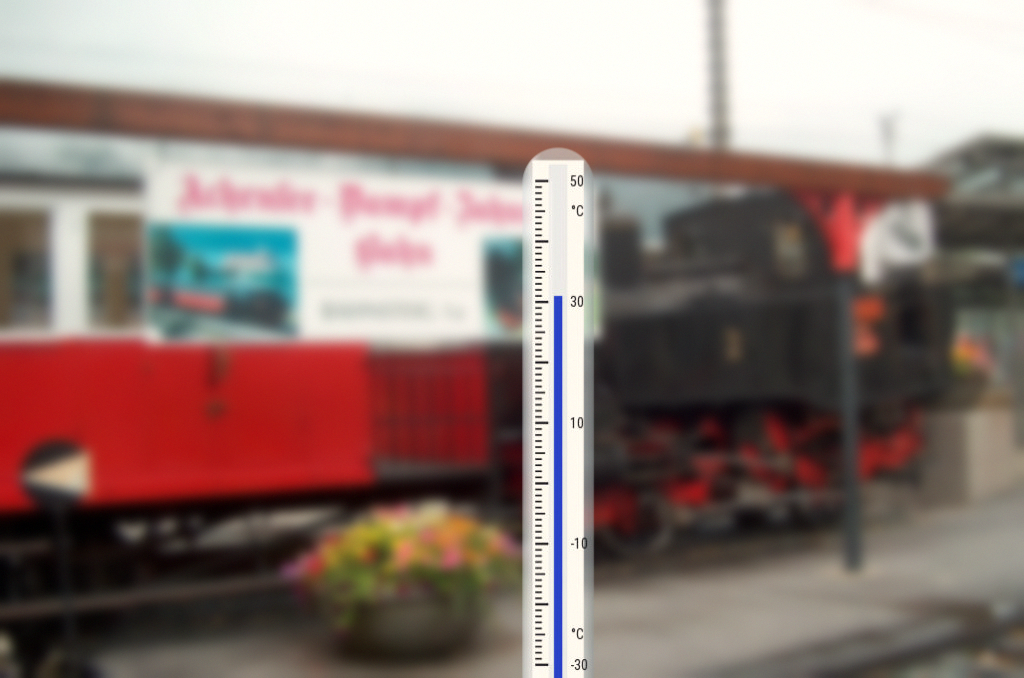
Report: 31 °C
